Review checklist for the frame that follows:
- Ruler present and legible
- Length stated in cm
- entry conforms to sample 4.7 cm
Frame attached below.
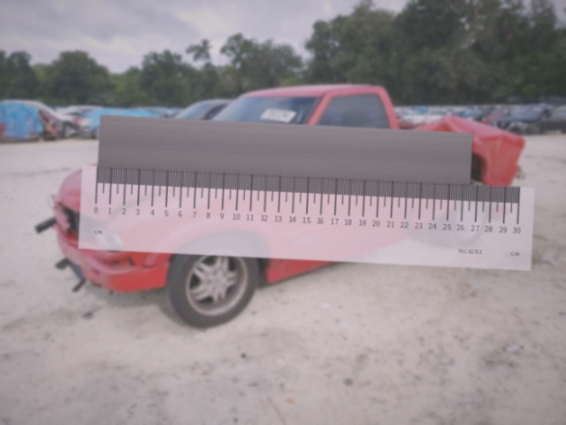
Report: 26.5 cm
